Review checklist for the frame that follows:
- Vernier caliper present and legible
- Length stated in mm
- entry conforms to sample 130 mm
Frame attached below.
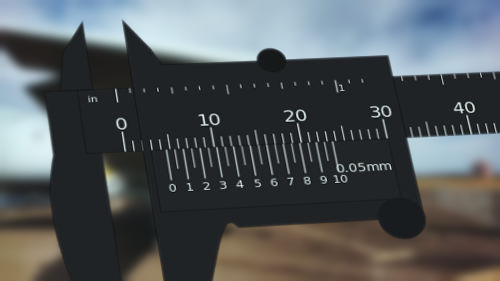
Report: 4.6 mm
